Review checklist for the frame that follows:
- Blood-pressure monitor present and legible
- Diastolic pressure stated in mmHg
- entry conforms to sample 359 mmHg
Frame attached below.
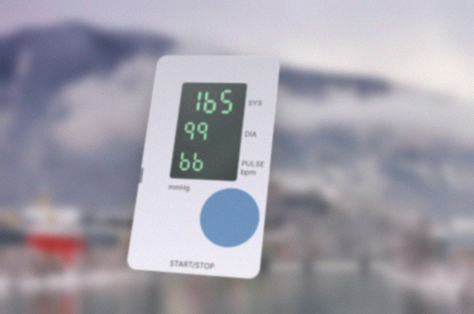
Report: 99 mmHg
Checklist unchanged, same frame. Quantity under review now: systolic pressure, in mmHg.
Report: 165 mmHg
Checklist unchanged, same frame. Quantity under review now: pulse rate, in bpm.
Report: 66 bpm
